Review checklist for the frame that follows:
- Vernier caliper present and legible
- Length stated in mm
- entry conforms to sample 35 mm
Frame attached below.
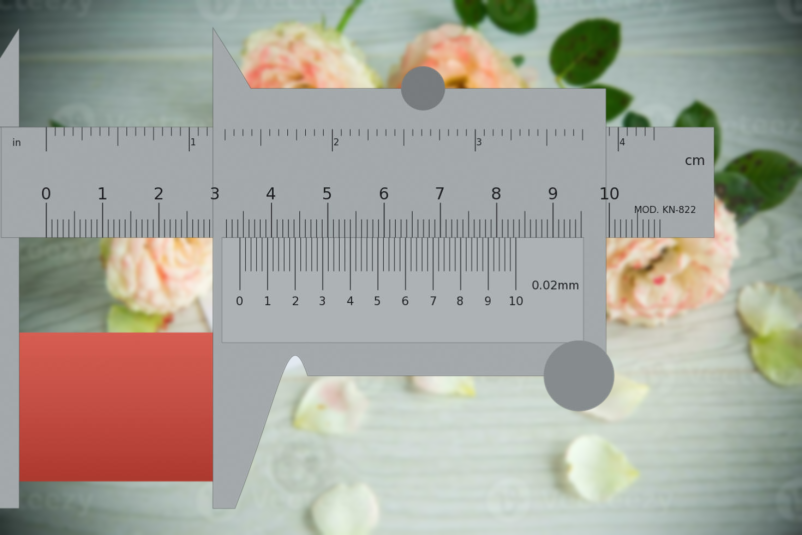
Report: 34.4 mm
